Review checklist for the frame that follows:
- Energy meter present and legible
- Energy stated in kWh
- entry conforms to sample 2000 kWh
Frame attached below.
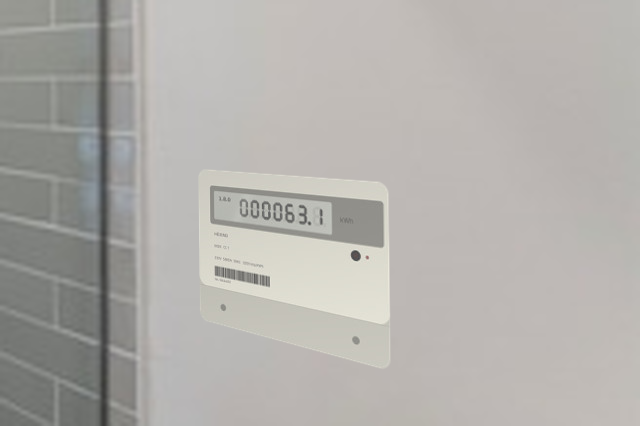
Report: 63.1 kWh
